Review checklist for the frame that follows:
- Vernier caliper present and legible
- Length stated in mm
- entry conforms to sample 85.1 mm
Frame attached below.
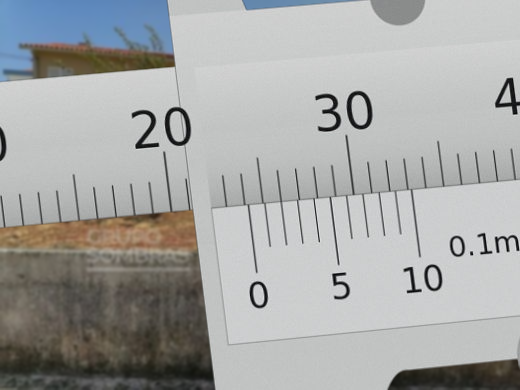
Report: 24.2 mm
